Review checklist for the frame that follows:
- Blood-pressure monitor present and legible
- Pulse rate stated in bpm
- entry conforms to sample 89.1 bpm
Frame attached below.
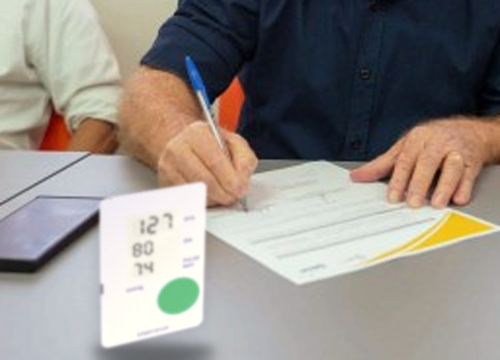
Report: 74 bpm
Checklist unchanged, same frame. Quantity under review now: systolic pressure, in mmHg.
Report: 127 mmHg
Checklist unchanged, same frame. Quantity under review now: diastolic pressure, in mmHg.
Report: 80 mmHg
